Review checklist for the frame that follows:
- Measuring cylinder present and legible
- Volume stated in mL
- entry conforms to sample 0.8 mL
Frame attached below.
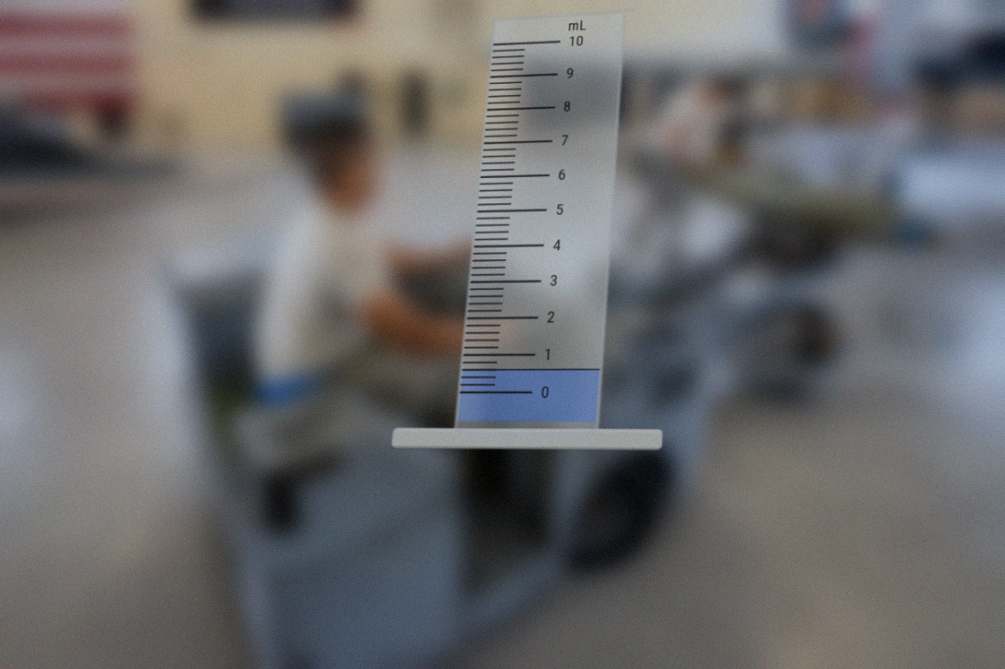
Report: 0.6 mL
